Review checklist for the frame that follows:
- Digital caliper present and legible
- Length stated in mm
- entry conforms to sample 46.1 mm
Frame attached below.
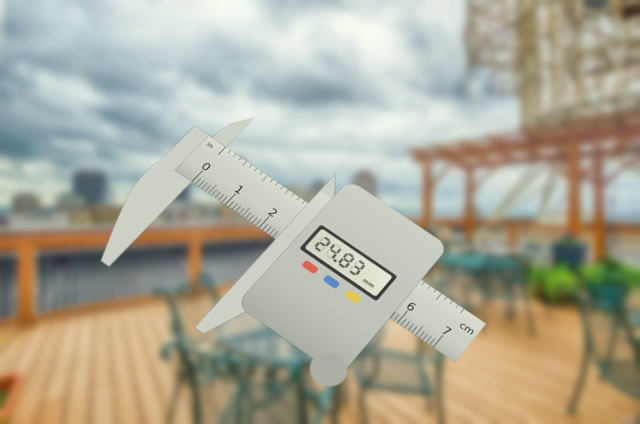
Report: 24.83 mm
